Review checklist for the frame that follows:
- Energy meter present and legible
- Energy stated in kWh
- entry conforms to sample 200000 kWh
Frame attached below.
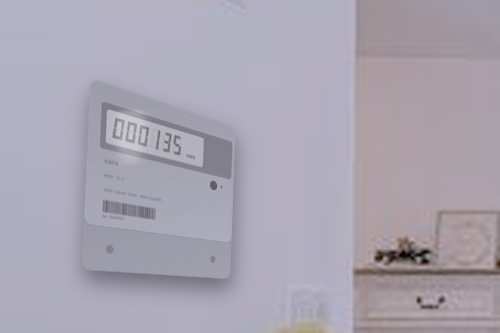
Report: 135 kWh
